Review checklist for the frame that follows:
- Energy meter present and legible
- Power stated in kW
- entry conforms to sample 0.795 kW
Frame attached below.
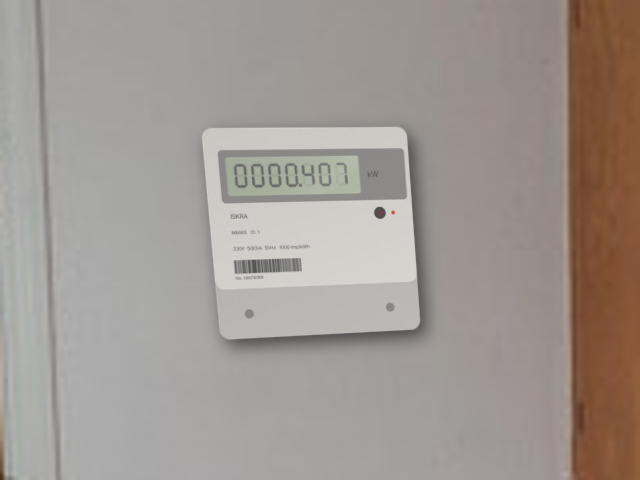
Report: 0.407 kW
